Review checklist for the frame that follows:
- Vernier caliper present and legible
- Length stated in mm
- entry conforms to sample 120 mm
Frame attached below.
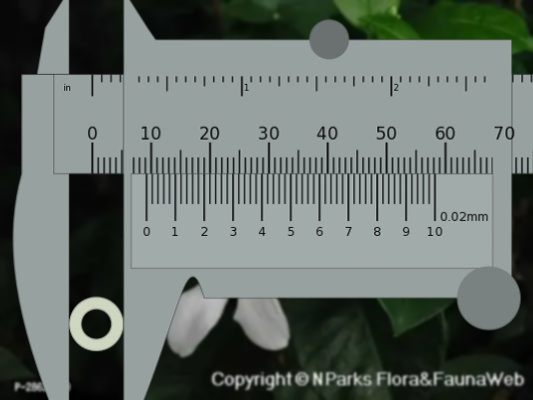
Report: 9.2 mm
